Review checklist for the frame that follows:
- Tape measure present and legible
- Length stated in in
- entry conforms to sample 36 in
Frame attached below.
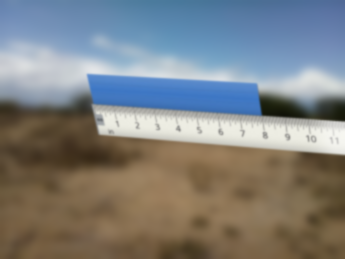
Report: 8 in
